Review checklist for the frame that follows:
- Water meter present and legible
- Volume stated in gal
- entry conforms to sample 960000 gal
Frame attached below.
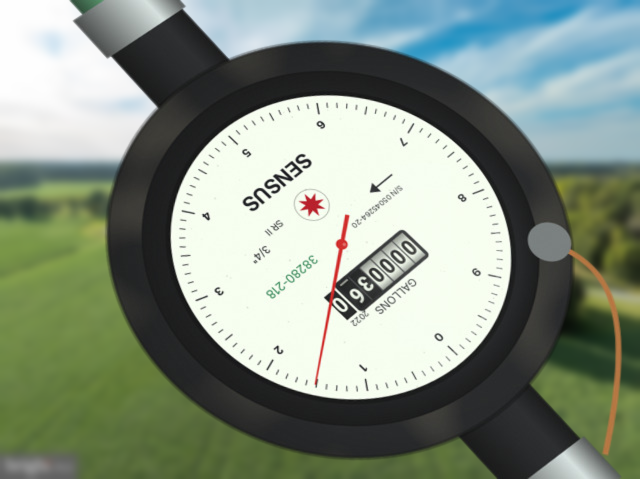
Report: 361.5 gal
